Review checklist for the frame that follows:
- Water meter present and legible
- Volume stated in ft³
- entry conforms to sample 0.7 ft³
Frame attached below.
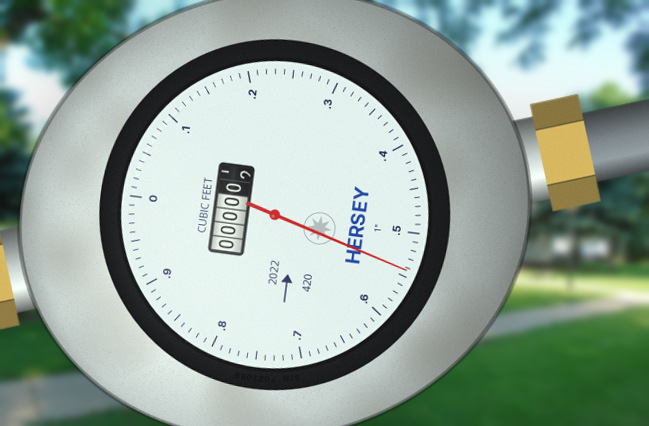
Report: 1.54 ft³
